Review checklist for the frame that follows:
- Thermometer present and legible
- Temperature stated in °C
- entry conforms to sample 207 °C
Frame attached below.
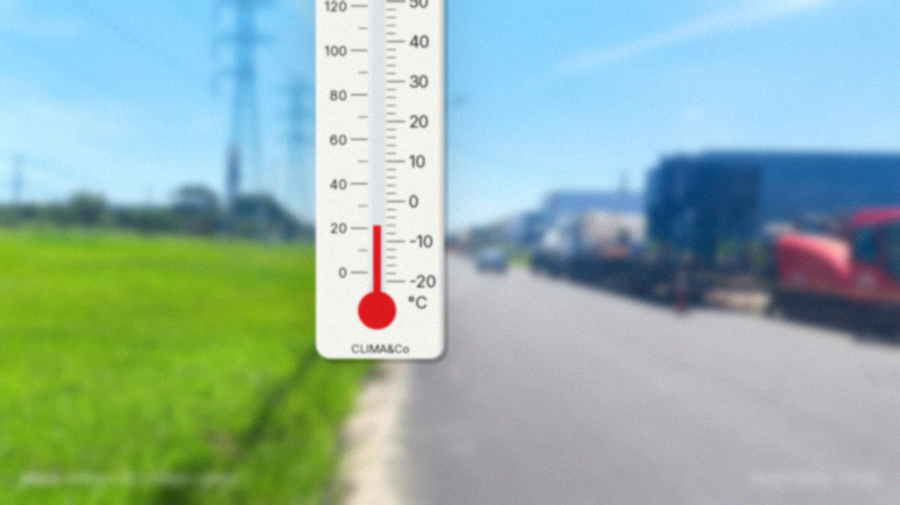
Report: -6 °C
